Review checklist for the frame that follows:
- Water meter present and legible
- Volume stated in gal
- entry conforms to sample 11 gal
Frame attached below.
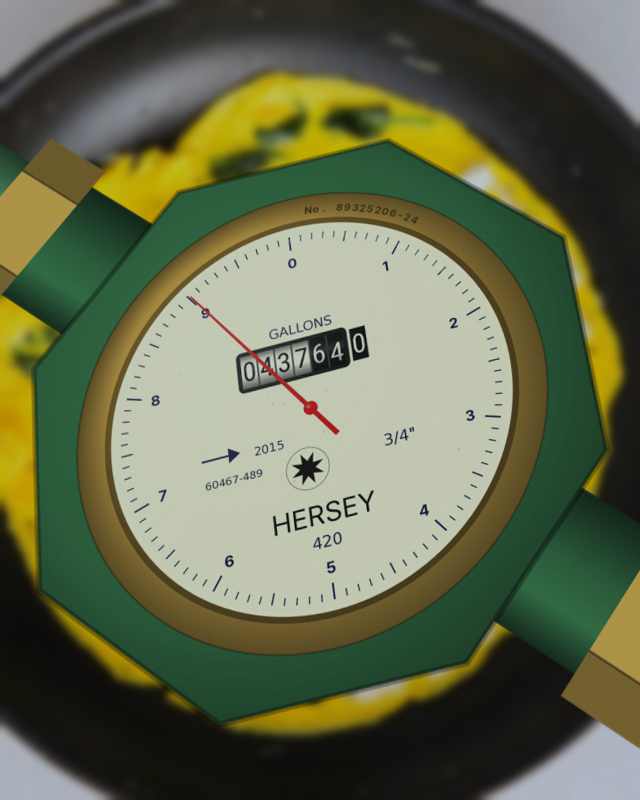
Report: 437639.0 gal
